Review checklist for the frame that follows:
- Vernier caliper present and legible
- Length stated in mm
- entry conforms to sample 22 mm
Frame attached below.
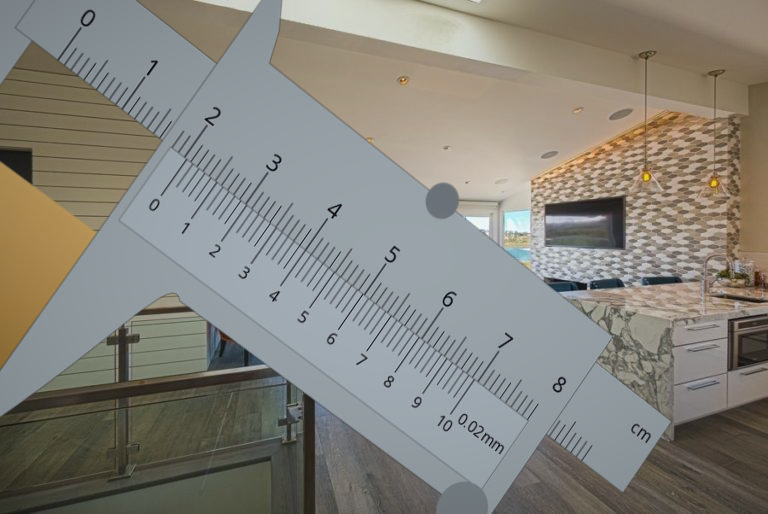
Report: 20.4 mm
